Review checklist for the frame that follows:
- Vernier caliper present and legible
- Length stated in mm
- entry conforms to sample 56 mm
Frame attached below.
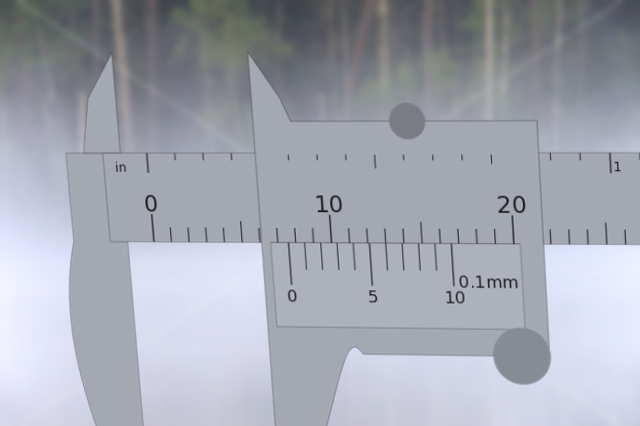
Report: 7.6 mm
